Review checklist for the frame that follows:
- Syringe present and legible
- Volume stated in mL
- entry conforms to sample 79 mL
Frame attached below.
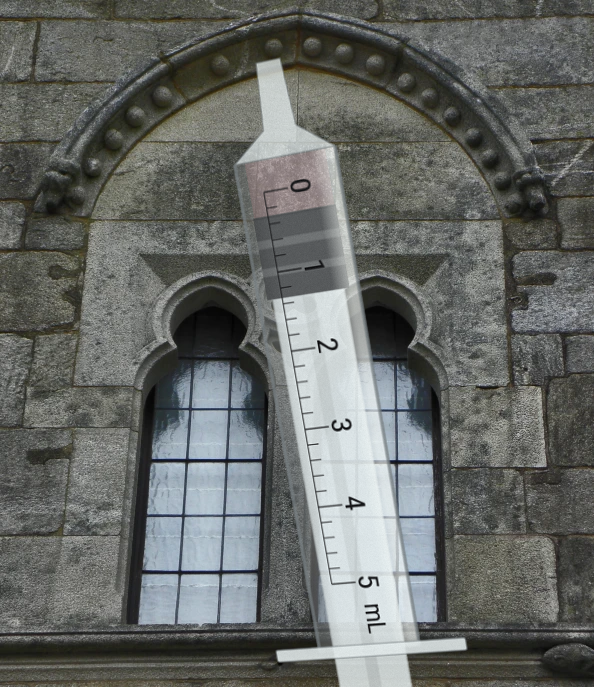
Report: 0.3 mL
